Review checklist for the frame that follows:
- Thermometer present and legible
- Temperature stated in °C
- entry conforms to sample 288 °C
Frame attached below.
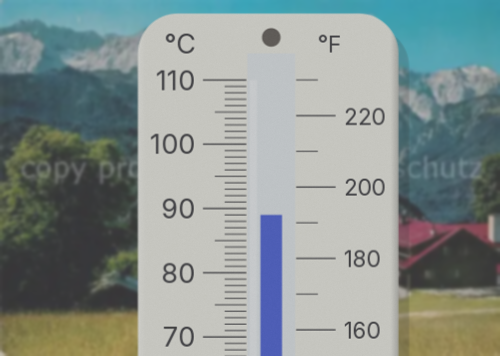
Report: 89 °C
